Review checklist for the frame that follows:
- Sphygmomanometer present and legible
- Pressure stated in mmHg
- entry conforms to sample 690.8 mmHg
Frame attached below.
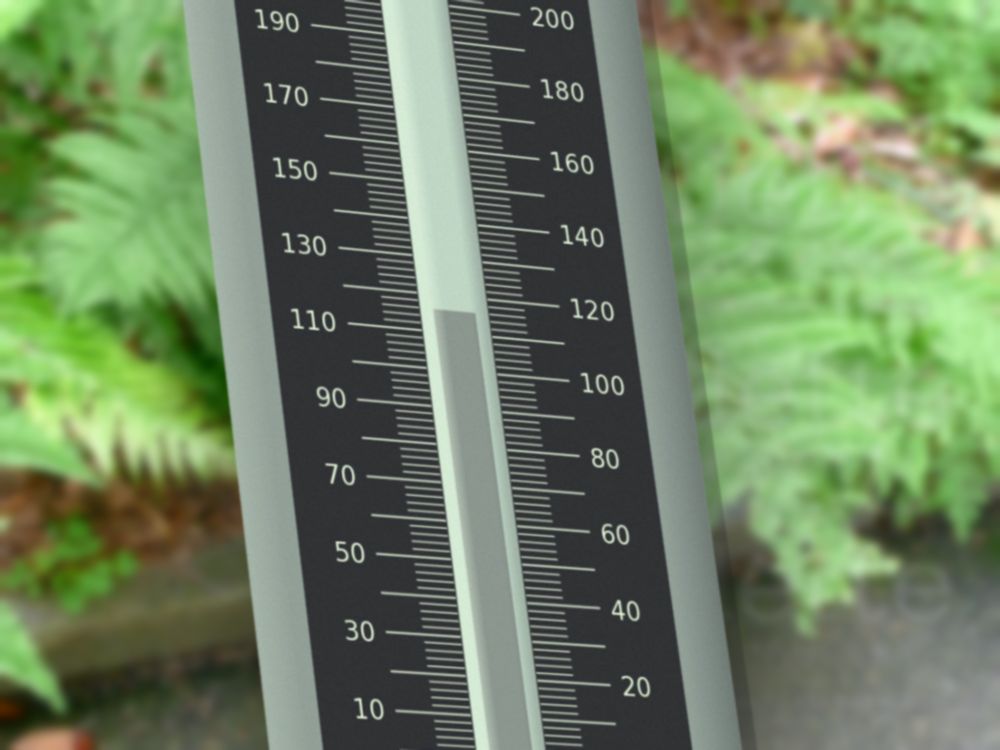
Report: 116 mmHg
